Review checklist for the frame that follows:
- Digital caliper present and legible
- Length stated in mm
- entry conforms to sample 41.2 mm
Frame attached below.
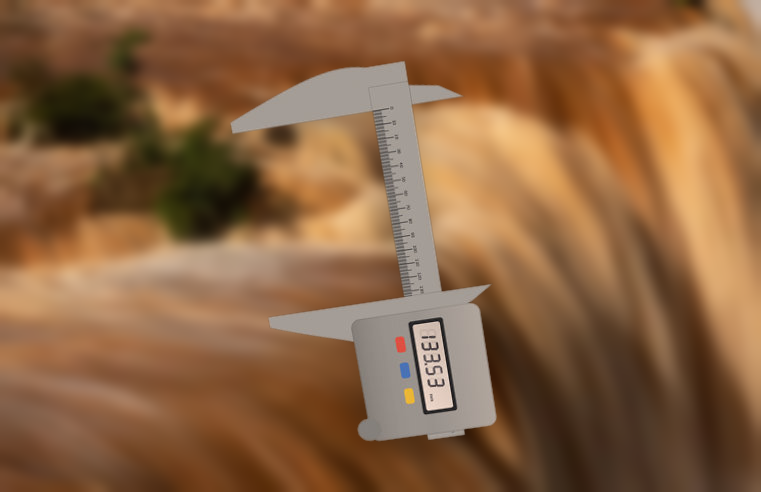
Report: 133.53 mm
